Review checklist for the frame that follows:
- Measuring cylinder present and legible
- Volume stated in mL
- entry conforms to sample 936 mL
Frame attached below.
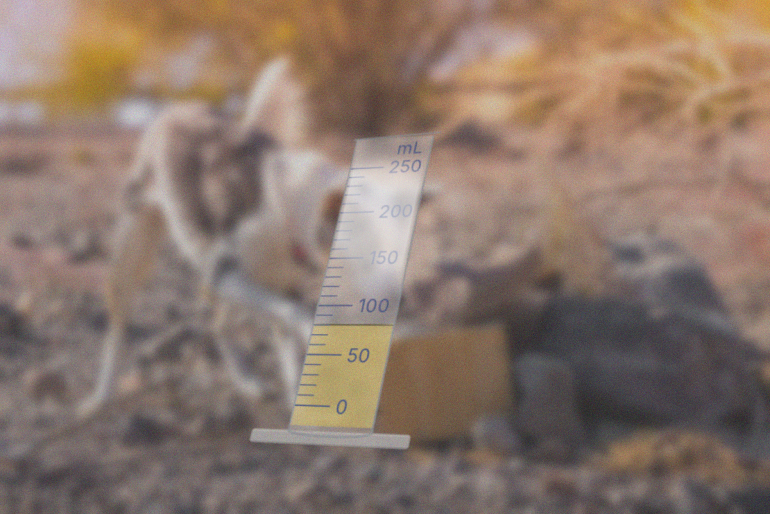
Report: 80 mL
